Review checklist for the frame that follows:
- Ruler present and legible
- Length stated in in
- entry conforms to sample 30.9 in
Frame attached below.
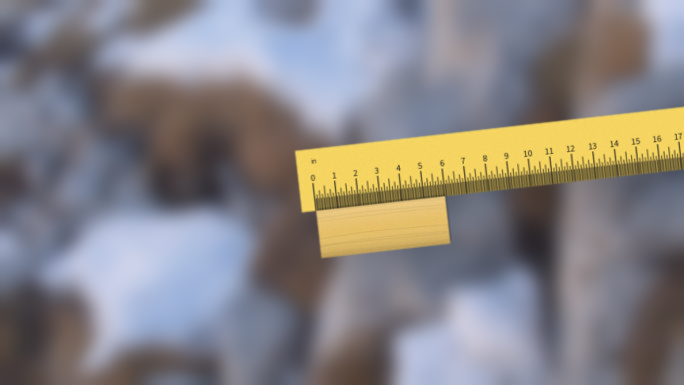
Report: 6 in
